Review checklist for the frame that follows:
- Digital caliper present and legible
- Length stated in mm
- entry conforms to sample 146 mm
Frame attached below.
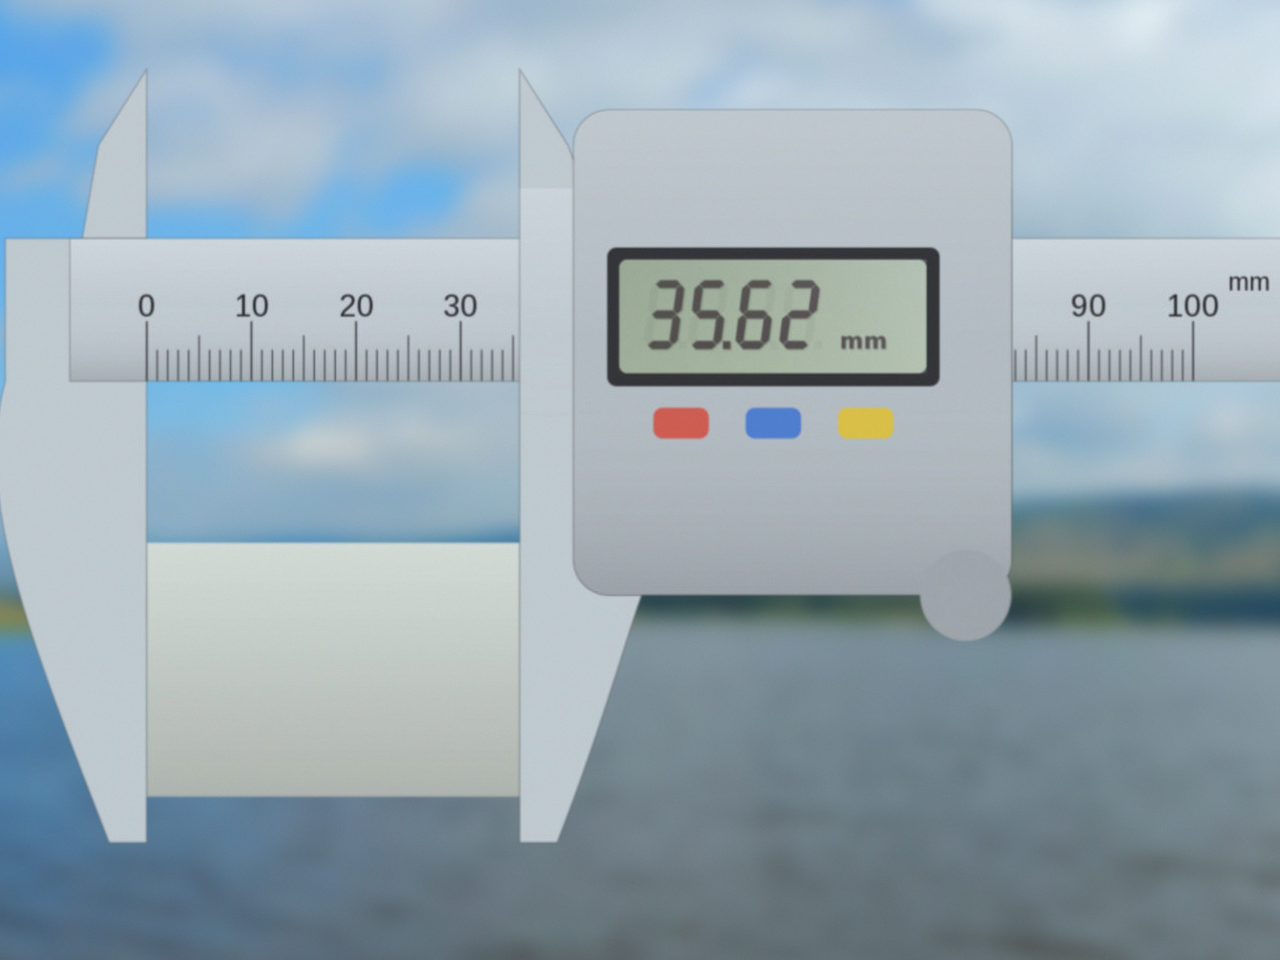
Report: 35.62 mm
